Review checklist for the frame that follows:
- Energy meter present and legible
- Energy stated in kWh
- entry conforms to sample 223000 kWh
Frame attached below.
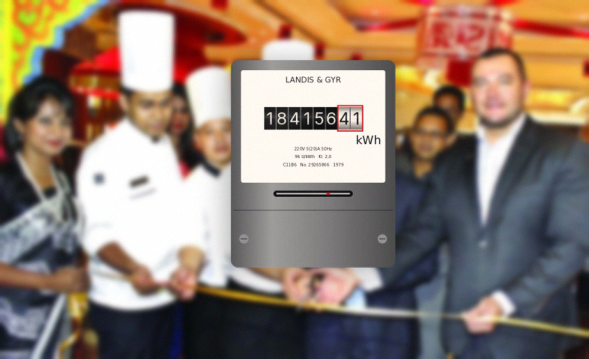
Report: 184156.41 kWh
